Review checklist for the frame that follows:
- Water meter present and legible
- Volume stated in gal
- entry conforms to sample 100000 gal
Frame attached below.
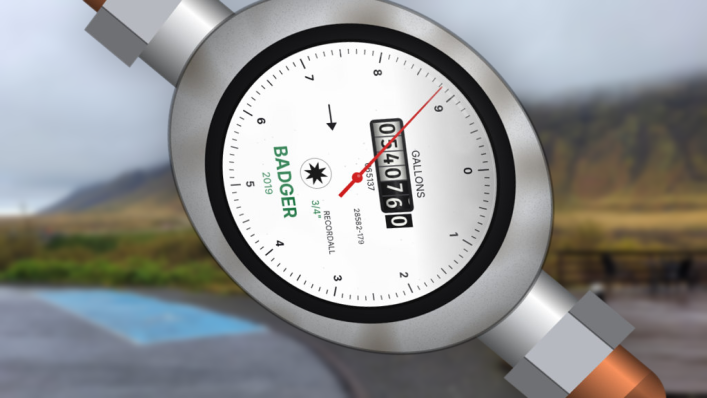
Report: 540758.8 gal
